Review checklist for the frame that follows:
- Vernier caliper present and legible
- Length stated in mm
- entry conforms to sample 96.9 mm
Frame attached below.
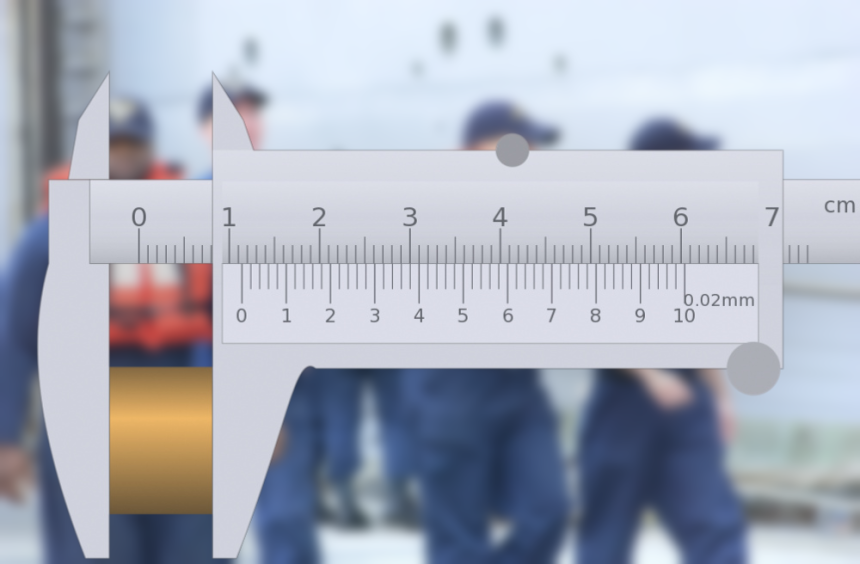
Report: 11.4 mm
